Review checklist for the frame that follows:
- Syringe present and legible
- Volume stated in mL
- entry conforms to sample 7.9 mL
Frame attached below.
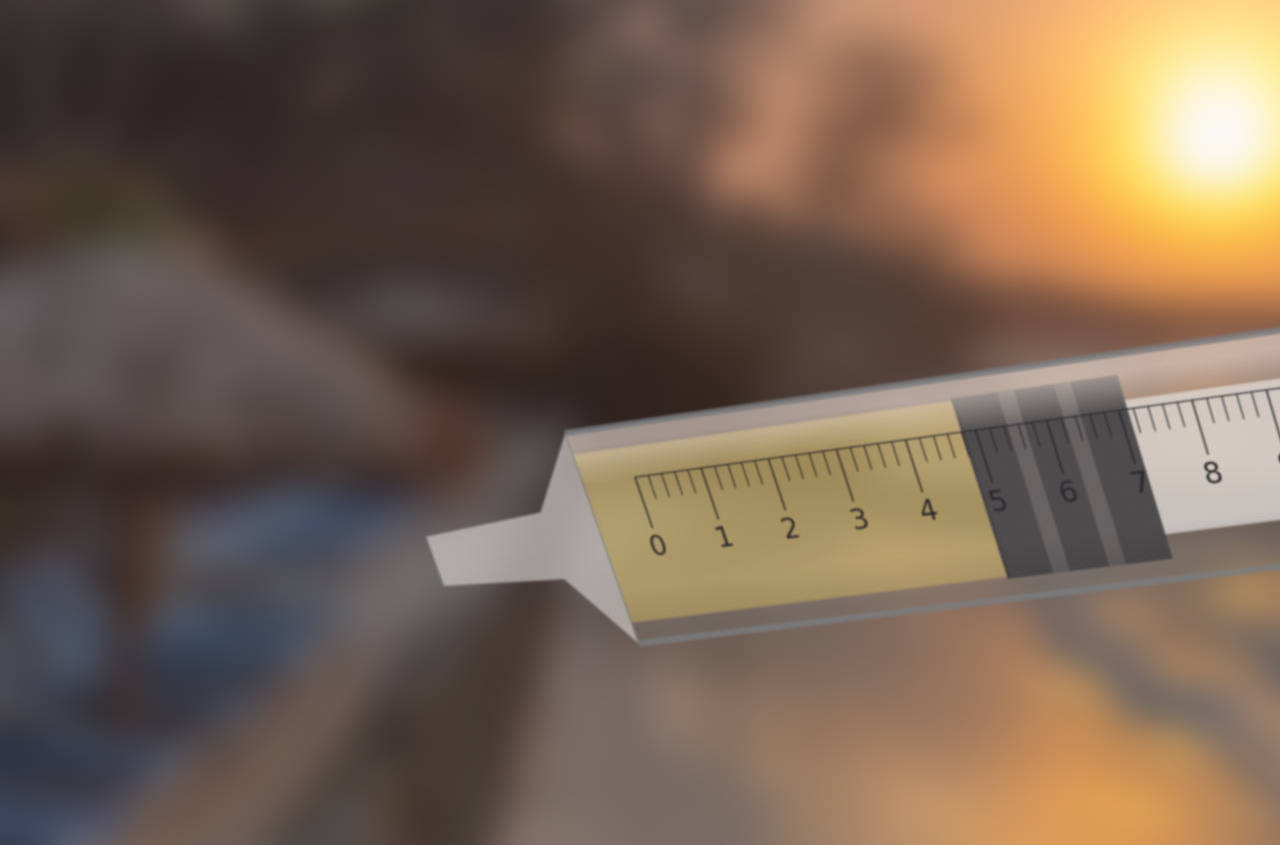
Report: 4.8 mL
